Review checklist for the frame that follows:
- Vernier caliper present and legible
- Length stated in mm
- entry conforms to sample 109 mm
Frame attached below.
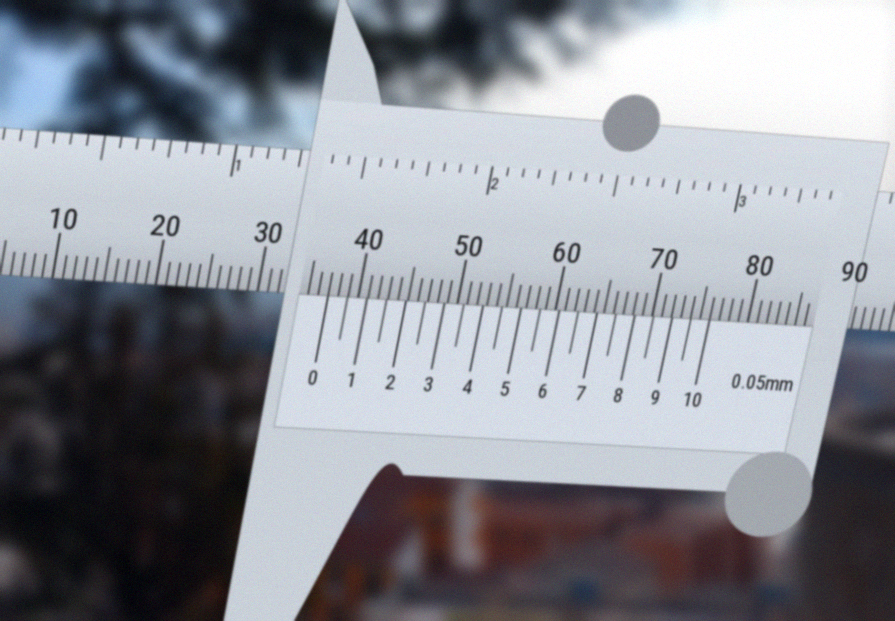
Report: 37.0 mm
